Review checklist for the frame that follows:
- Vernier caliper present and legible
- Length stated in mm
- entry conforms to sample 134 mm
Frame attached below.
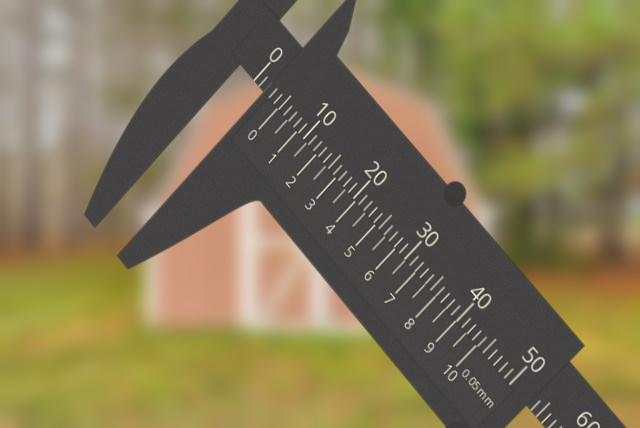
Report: 4.8 mm
